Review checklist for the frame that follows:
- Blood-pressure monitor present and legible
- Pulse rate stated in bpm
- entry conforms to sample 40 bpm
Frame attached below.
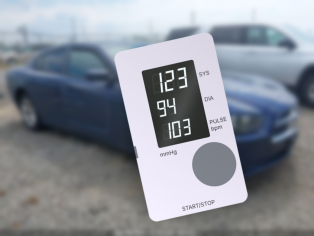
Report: 103 bpm
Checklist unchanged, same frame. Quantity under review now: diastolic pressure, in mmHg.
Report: 94 mmHg
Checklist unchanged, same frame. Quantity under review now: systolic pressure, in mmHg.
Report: 123 mmHg
